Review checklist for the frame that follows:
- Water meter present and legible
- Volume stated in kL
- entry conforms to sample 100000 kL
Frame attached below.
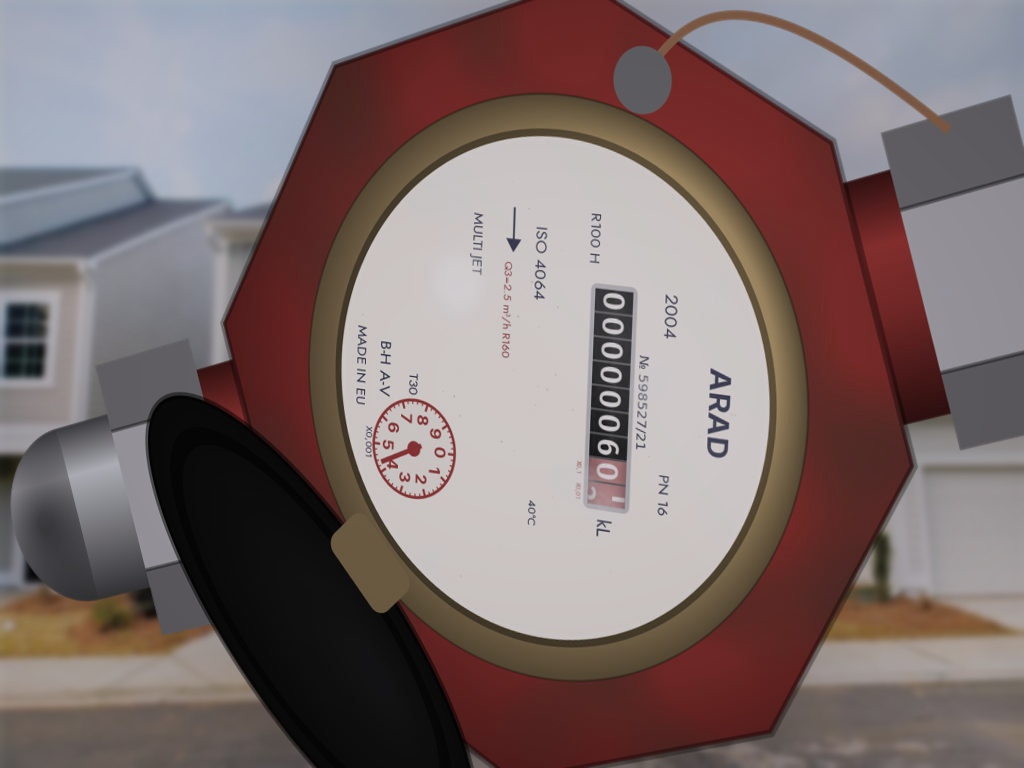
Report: 6.014 kL
